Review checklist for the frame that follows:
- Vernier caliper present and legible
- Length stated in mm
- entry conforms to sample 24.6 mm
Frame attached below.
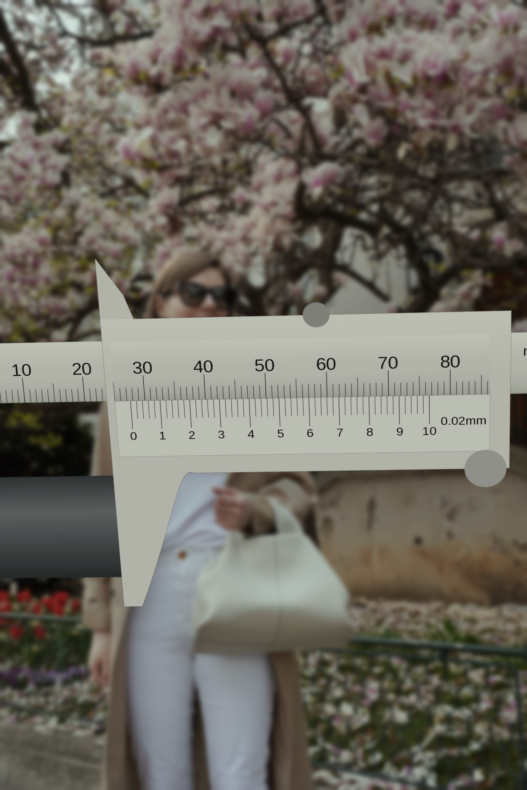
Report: 27.6 mm
